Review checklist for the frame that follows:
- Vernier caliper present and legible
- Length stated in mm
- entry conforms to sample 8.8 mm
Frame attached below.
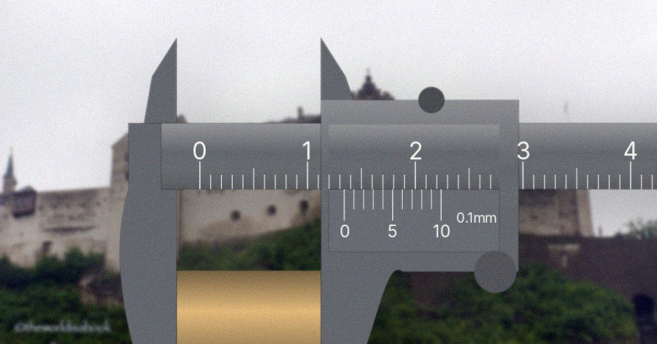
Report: 13.4 mm
